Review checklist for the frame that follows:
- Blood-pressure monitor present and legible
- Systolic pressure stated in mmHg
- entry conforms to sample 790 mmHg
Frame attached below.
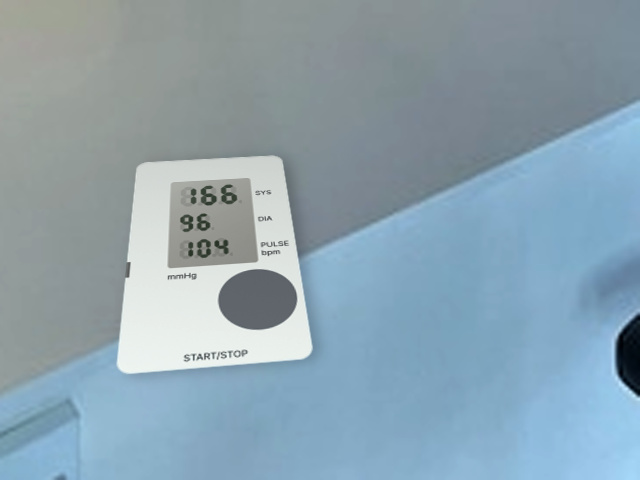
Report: 166 mmHg
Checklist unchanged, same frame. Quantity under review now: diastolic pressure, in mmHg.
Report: 96 mmHg
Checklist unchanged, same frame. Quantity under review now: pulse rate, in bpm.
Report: 104 bpm
